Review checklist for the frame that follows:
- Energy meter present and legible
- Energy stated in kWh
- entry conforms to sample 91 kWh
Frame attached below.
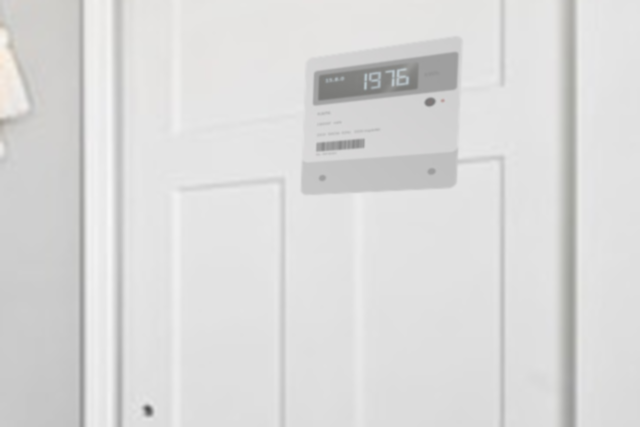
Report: 1976 kWh
